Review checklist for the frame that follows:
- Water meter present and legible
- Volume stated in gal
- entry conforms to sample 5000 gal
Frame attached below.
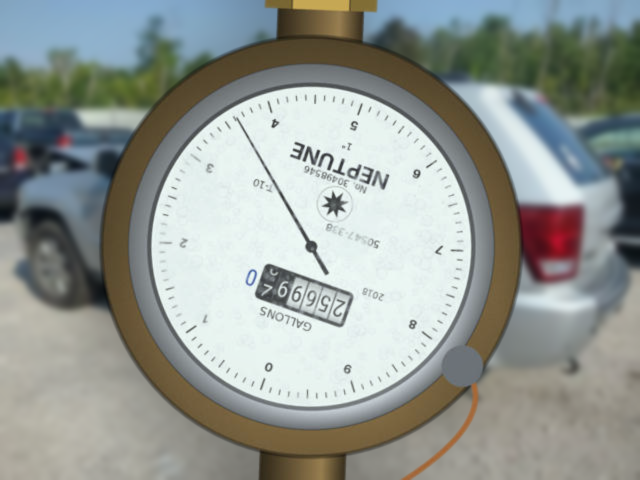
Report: 2569923.6 gal
